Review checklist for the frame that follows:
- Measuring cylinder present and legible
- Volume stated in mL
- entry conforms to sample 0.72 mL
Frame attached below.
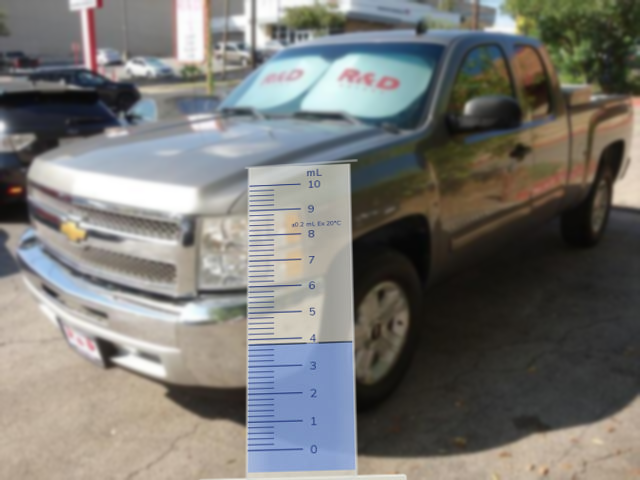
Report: 3.8 mL
